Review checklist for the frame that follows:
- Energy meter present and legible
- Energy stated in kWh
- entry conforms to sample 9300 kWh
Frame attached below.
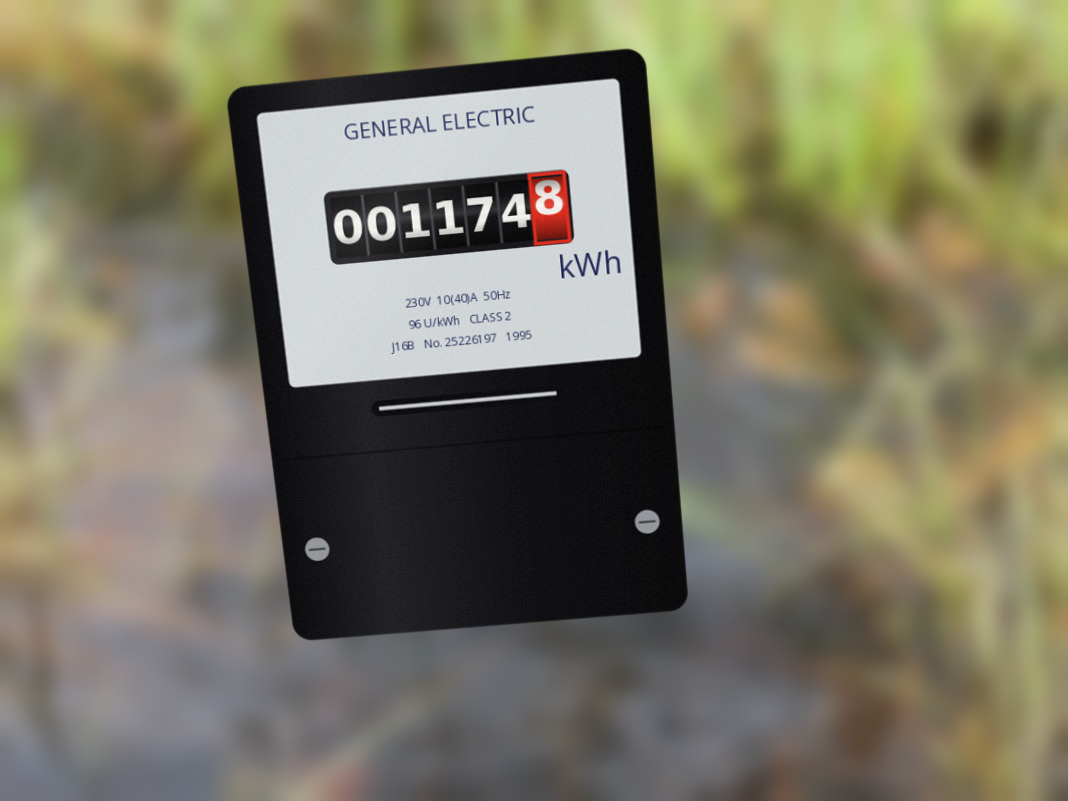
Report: 1174.8 kWh
